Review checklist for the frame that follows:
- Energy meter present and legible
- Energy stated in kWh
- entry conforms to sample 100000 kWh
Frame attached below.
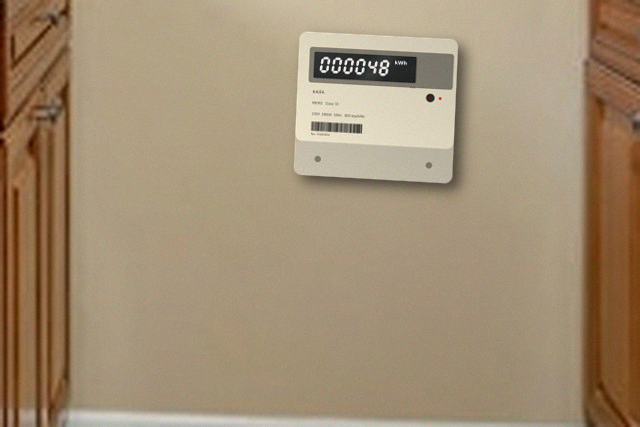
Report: 48 kWh
